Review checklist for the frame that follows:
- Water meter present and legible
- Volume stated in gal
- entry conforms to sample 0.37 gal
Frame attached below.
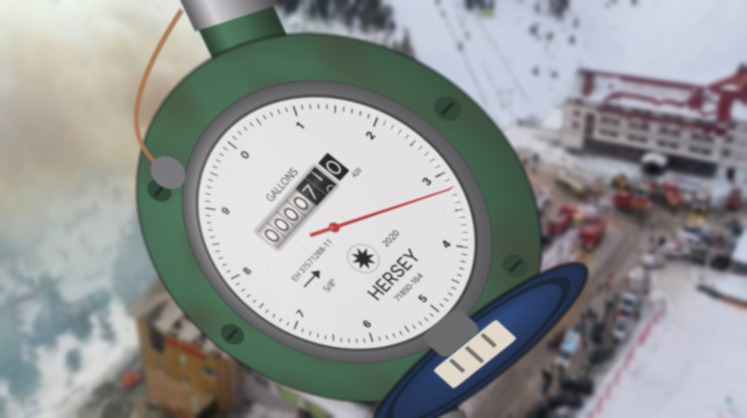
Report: 713.2 gal
